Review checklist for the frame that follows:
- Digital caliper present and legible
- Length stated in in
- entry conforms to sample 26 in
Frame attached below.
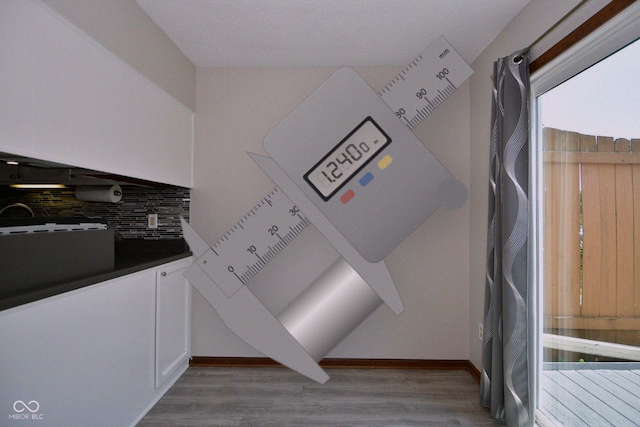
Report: 1.2400 in
